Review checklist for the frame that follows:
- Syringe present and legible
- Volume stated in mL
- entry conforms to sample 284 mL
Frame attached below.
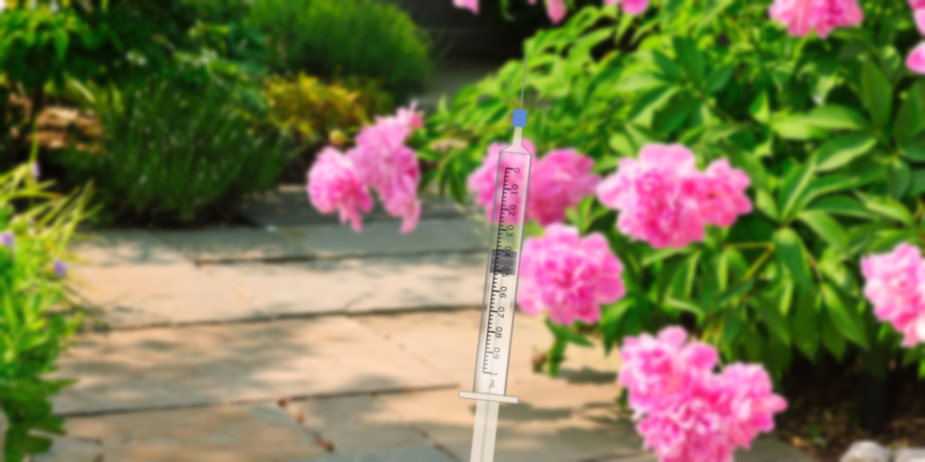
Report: 0.4 mL
